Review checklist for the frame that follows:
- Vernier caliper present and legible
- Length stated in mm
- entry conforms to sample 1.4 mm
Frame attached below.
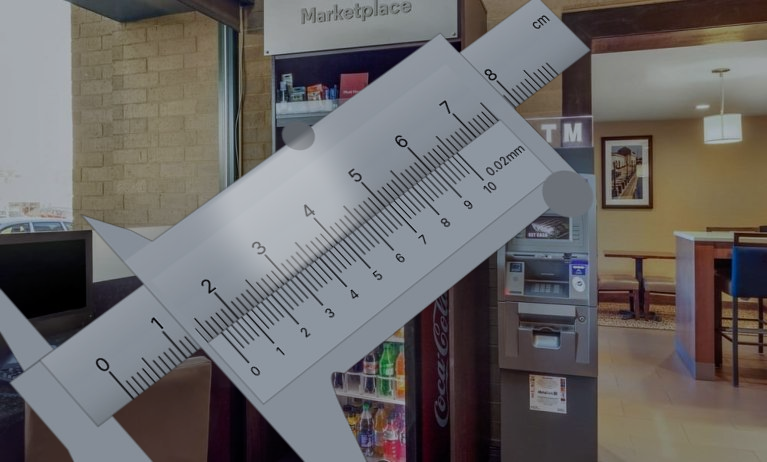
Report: 16.6 mm
